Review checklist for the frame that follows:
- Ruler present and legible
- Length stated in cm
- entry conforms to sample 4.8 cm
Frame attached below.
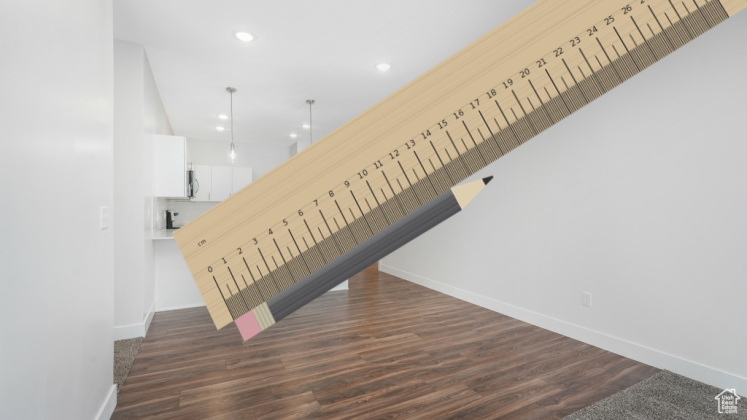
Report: 16 cm
